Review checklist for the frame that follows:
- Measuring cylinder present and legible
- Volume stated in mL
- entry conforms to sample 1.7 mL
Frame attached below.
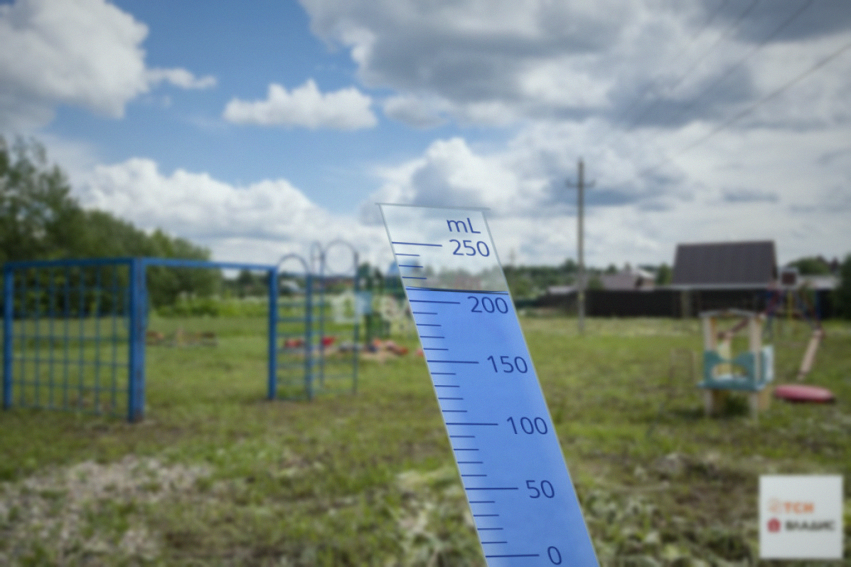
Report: 210 mL
